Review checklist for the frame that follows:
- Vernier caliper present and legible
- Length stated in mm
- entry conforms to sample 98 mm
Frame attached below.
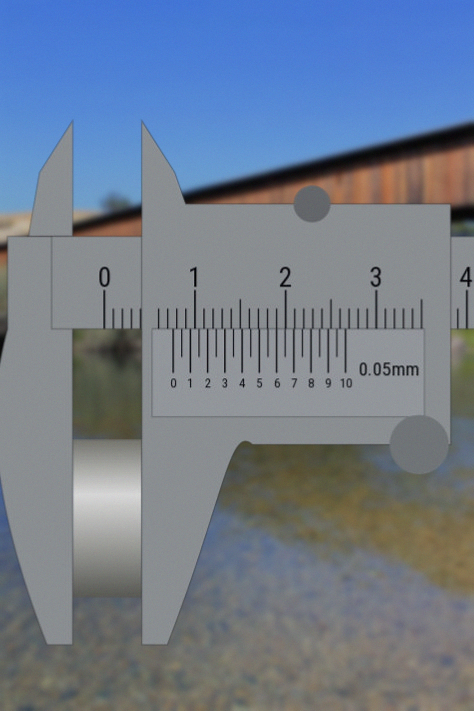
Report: 7.6 mm
